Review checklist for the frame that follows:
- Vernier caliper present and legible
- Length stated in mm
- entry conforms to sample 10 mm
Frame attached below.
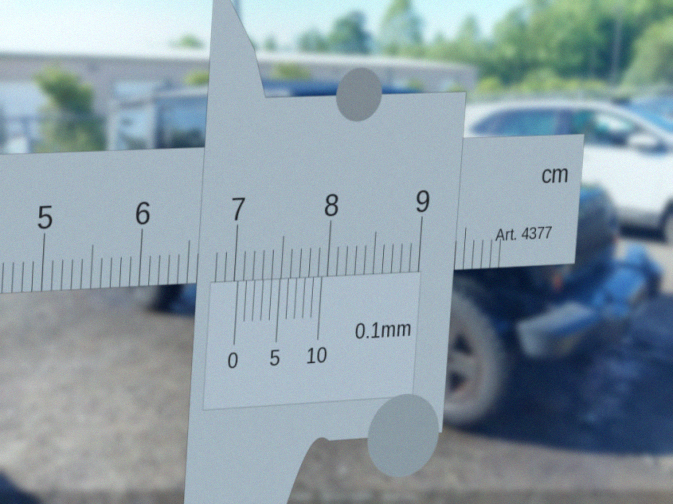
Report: 70.4 mm
